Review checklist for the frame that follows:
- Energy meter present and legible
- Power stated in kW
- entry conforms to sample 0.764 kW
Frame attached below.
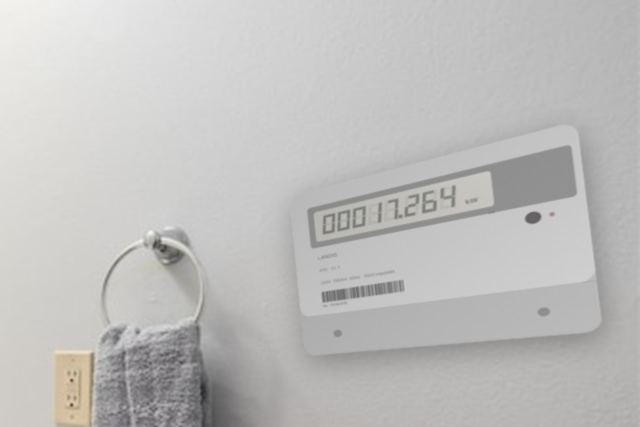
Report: 17.264 kW
